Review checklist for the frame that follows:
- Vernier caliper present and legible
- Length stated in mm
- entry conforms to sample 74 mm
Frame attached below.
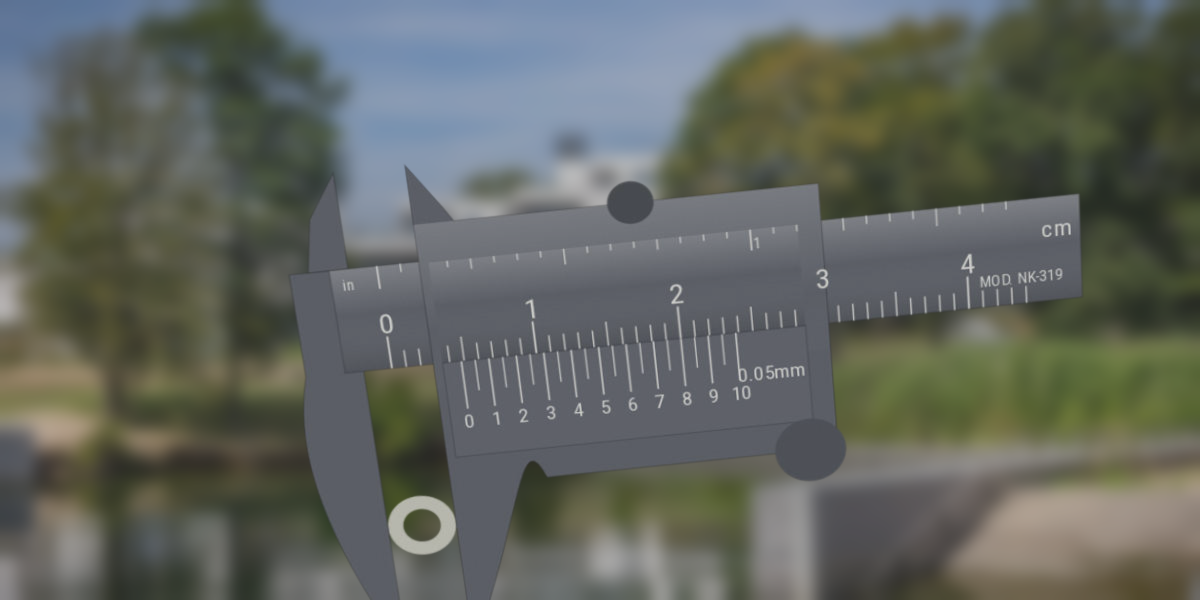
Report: 4.8 mm
